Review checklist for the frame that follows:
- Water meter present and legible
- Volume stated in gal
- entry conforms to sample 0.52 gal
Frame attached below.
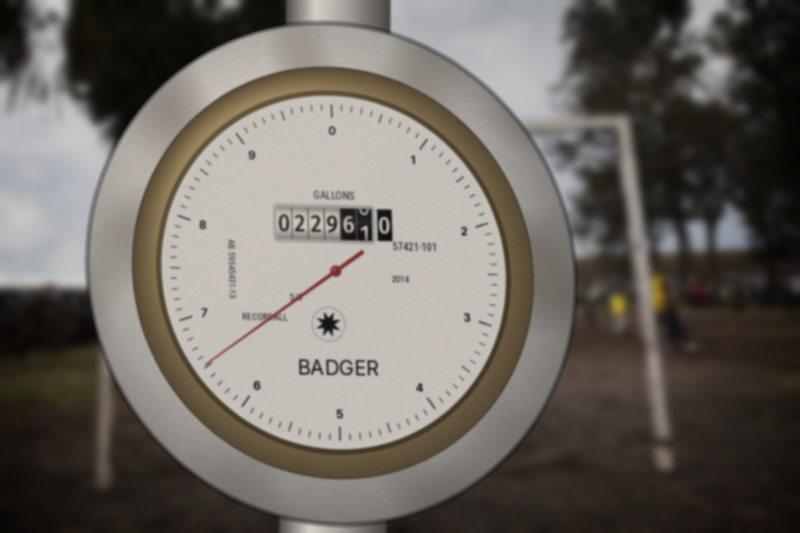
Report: 229606.5 gal
